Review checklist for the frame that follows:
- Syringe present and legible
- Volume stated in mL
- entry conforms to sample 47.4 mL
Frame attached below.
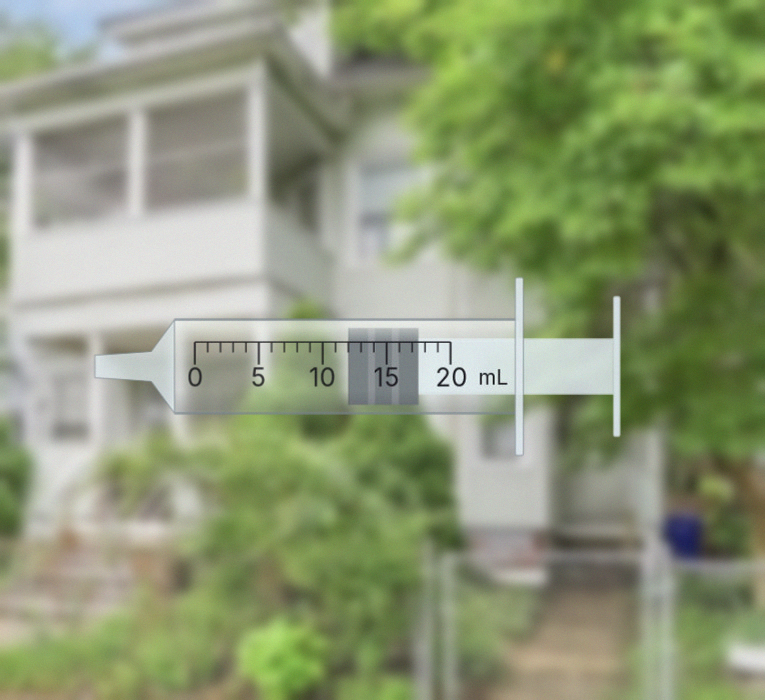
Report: 12 mL
